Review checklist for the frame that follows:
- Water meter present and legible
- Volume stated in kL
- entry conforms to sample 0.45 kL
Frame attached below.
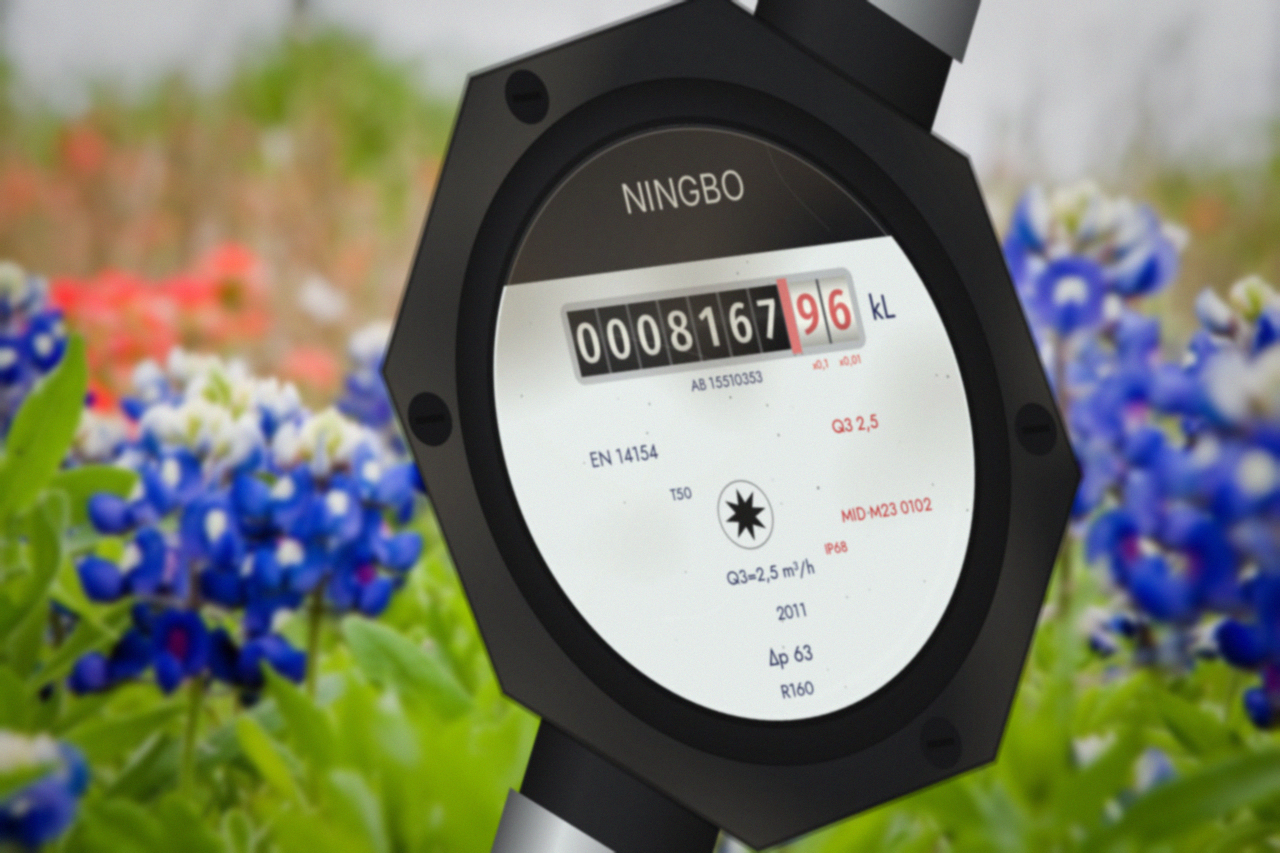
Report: 8167.96 kL
